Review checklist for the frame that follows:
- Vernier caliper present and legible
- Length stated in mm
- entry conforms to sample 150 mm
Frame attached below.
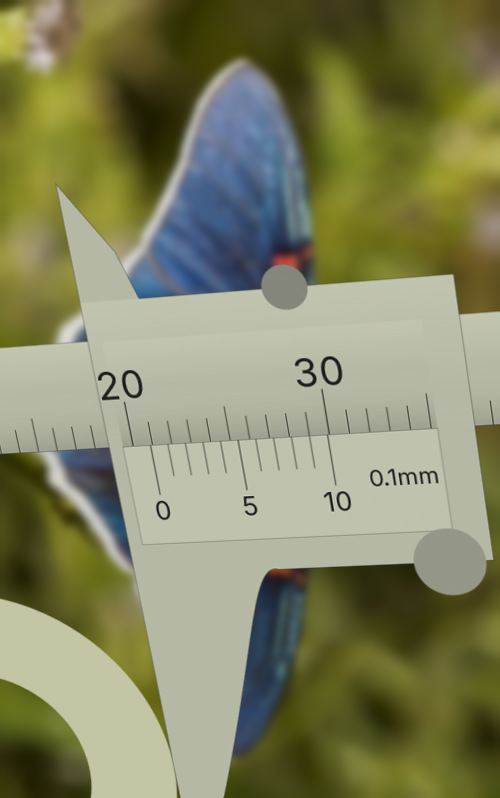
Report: 20.9 mm
